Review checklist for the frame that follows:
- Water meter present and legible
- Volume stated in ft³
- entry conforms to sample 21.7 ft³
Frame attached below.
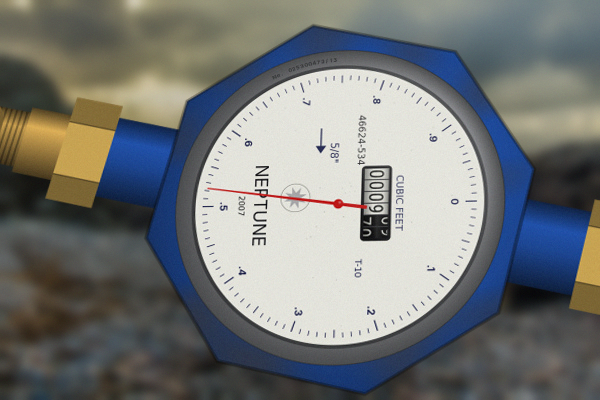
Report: 969.52 ft³
